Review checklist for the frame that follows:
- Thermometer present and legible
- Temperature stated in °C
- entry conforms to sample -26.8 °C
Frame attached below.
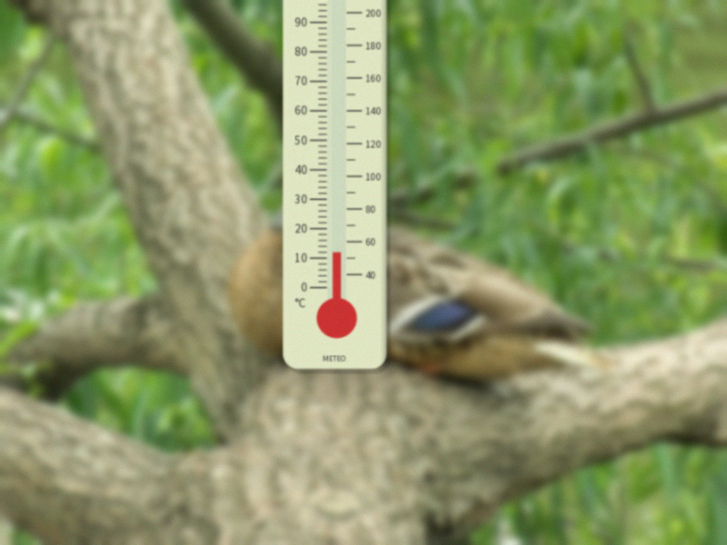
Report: 12 °C
